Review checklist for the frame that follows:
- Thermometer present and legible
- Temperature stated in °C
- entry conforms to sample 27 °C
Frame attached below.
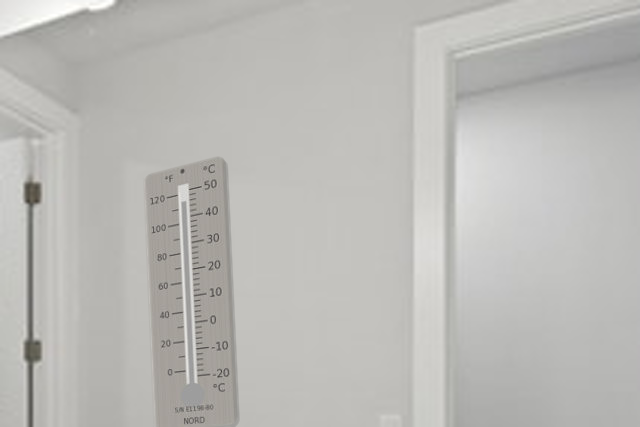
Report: 46 °C
